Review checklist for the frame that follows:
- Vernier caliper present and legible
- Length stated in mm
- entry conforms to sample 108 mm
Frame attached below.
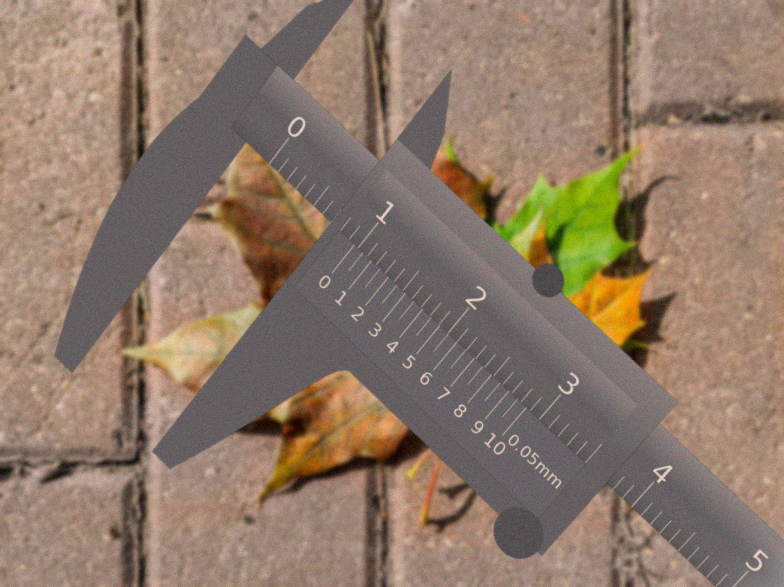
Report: 9.6 mm
